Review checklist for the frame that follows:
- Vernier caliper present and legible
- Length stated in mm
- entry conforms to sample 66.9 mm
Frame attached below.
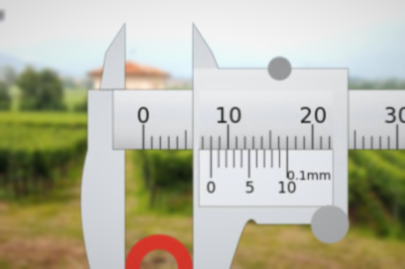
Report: 8.0 mm
